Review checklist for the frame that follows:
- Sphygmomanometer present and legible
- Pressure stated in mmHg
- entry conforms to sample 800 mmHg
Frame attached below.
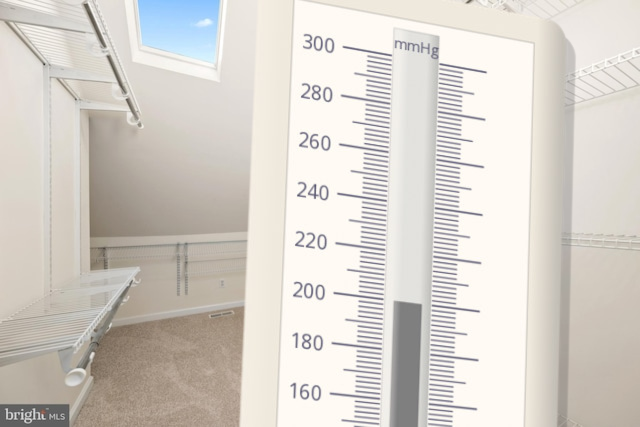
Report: 200 mmHg
